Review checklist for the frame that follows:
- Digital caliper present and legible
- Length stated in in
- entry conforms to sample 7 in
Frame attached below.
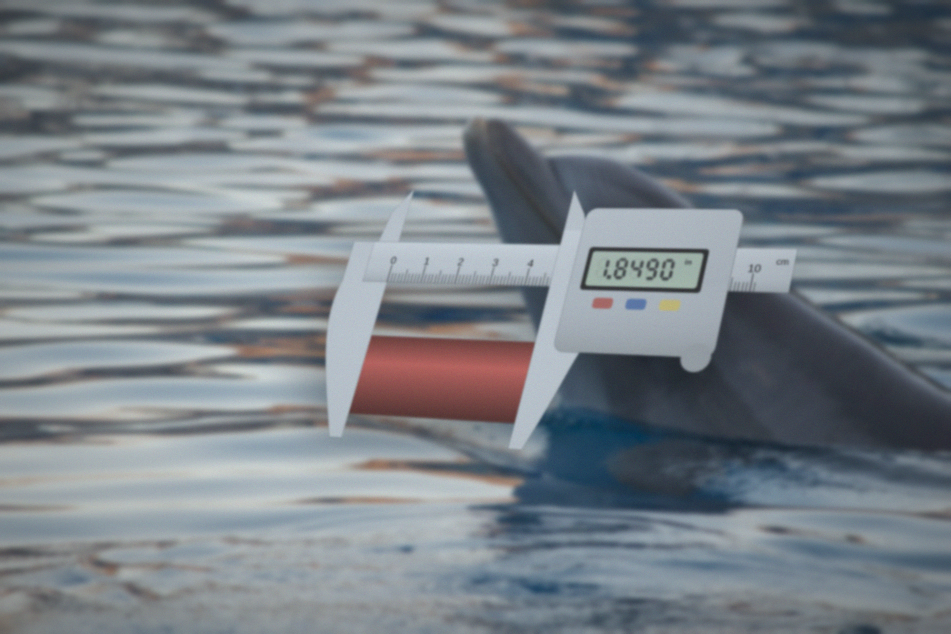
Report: 1.8490 in
